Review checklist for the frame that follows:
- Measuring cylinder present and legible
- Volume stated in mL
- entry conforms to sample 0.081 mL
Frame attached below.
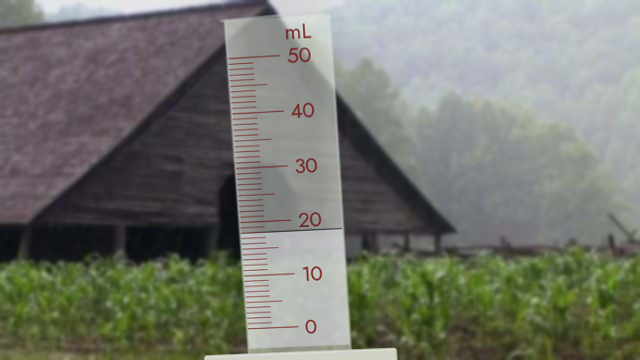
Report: 18 mL
